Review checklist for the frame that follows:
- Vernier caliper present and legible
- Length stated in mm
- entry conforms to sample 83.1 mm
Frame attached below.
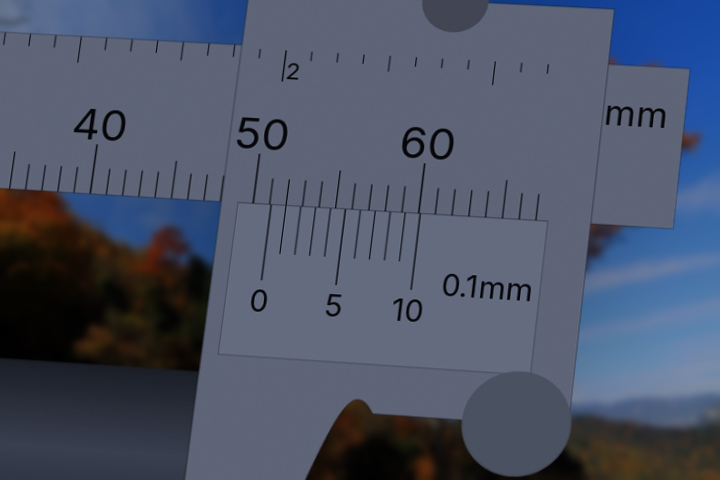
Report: 51.1 mm
